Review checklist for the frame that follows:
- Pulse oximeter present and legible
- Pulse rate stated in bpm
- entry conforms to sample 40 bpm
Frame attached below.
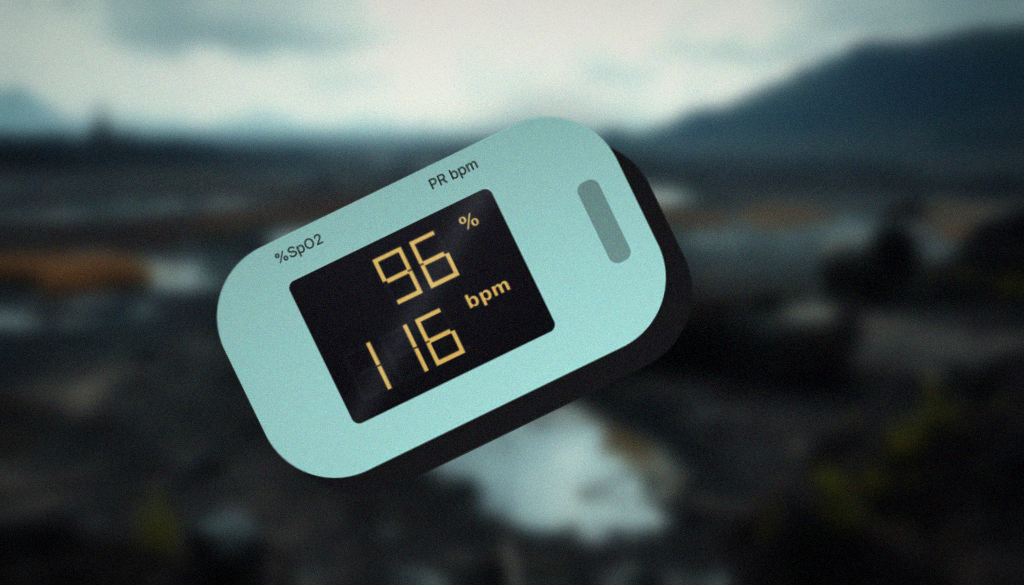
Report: 116 bpm
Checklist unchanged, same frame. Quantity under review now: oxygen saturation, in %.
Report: 96 %
